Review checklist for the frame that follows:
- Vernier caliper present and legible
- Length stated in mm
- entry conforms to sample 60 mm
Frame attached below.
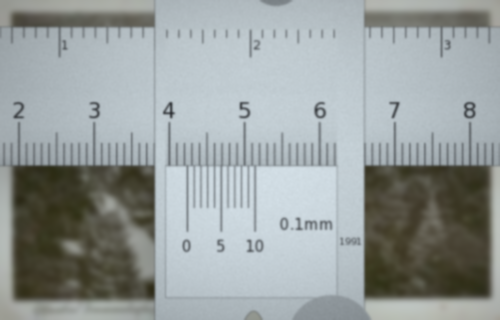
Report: 42.4 mm
